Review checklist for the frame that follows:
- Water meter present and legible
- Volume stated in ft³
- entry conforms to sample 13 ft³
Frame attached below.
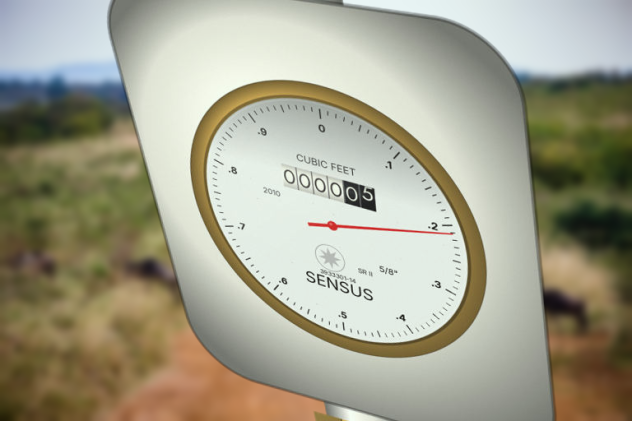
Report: 5.21 ft³
